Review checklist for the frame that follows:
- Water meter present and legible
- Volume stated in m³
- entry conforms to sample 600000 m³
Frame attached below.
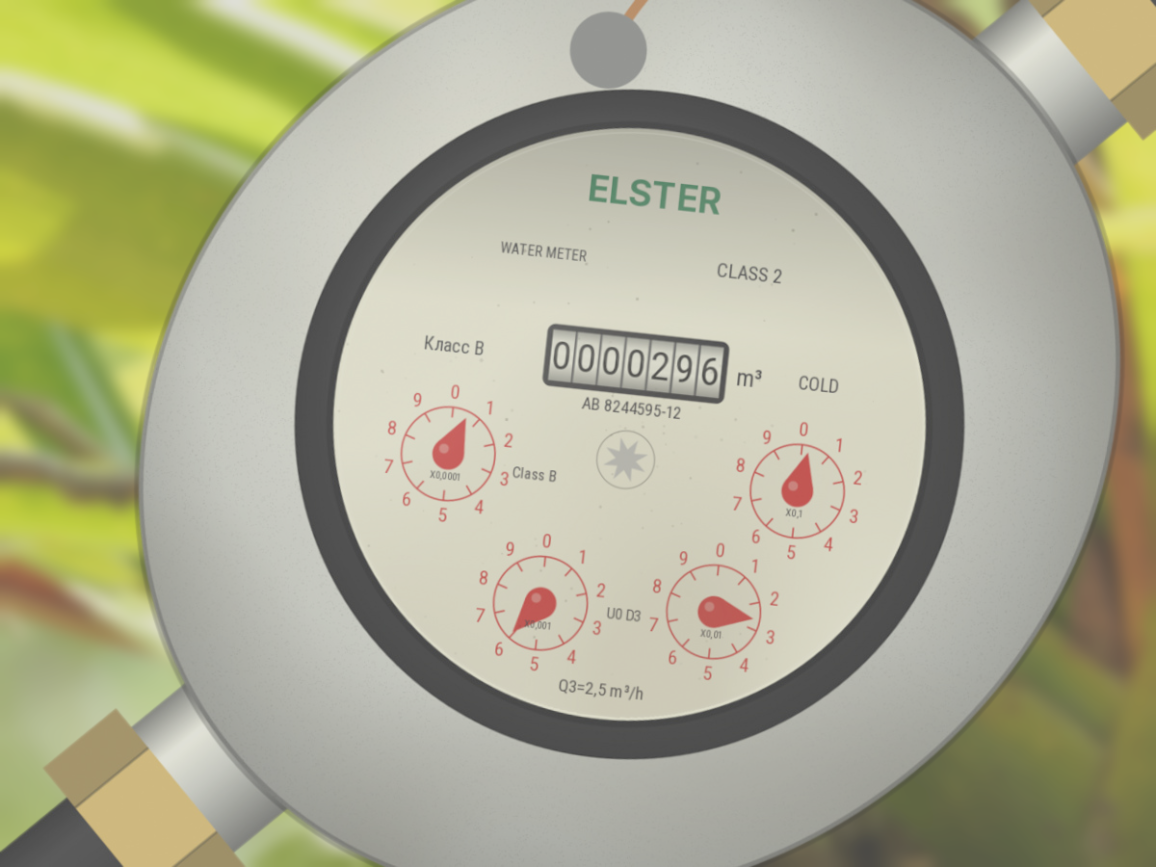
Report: 296.0260 m³
